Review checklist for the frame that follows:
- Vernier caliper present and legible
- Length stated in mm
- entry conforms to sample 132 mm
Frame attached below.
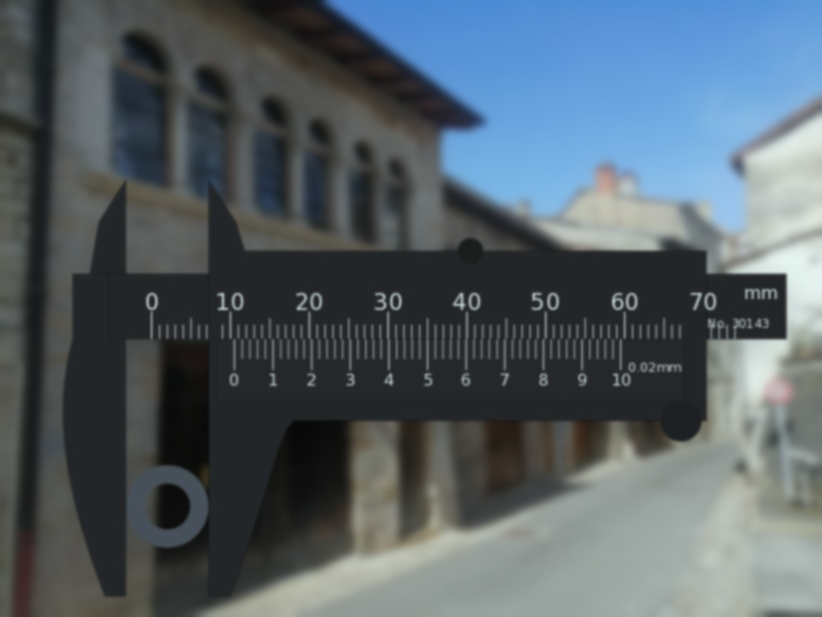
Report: 10.5 mm
